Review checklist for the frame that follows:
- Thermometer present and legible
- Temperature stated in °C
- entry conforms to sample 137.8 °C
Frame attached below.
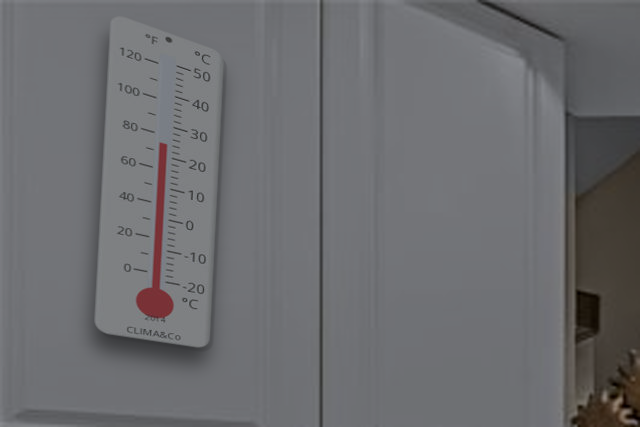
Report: 24 °C
